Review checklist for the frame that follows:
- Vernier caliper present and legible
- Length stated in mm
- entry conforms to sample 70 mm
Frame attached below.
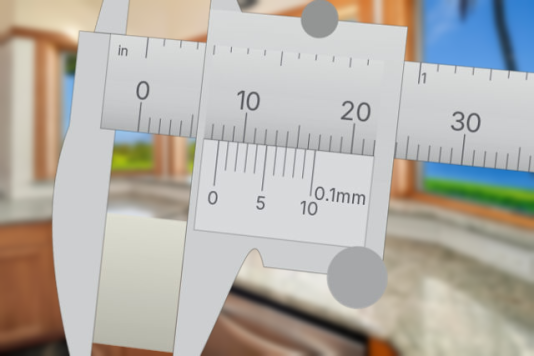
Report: 7.7 mm
